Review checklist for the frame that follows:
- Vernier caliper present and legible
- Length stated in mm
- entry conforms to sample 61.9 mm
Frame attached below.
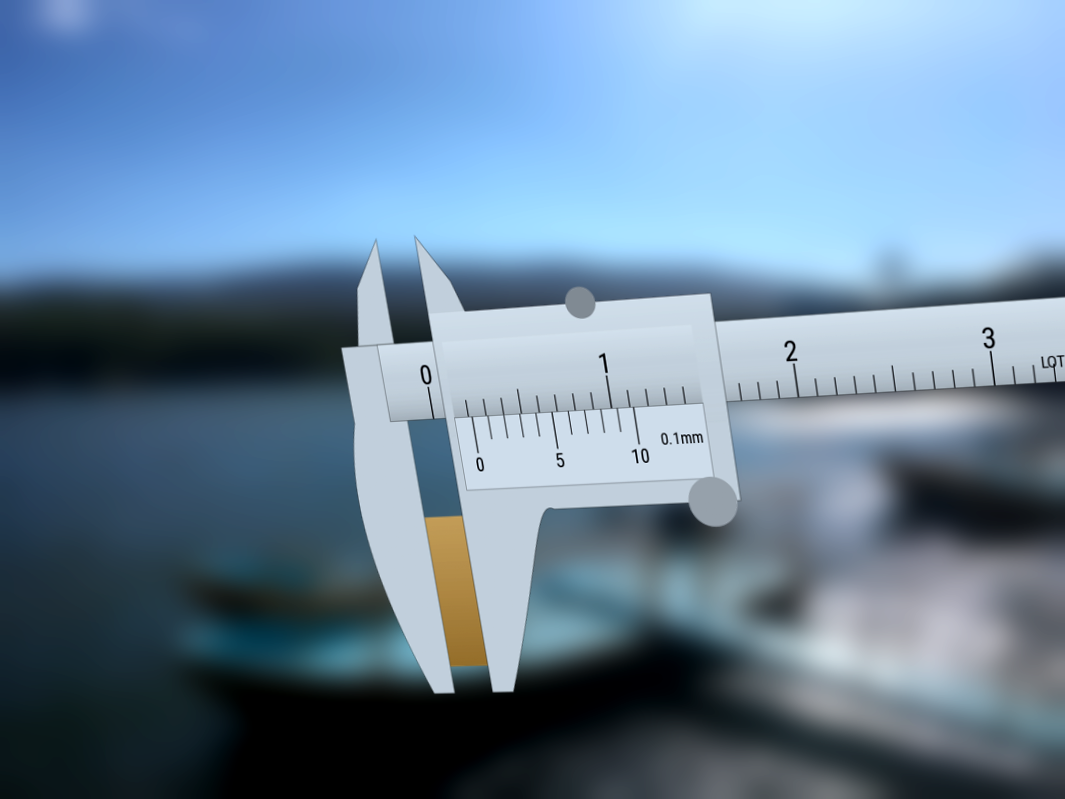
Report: 2.2 mm
